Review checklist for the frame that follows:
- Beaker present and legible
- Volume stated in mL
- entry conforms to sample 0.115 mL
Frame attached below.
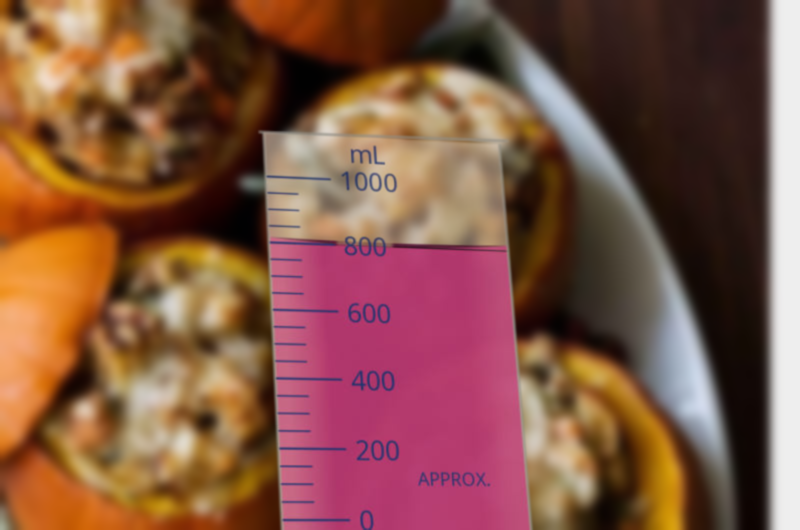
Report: 800 mL
